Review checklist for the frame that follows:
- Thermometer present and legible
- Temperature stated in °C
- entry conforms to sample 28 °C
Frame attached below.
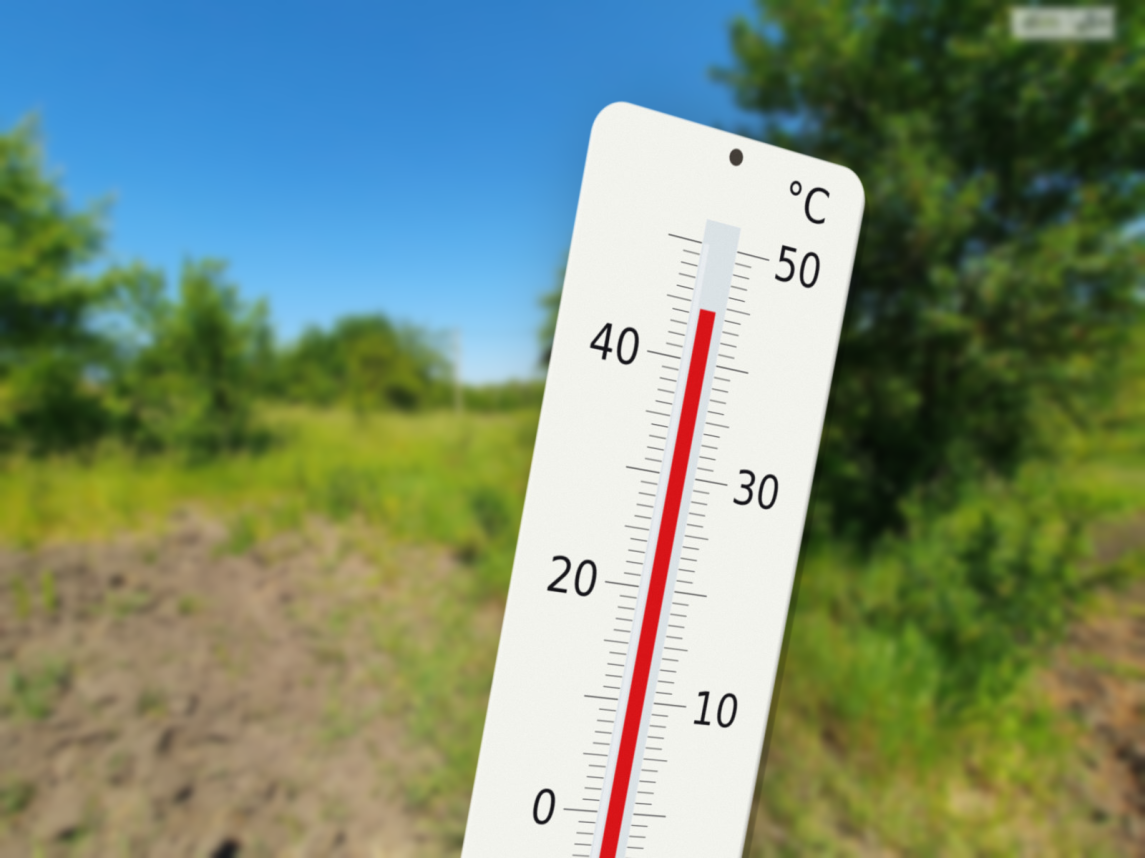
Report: 44.5 °C
